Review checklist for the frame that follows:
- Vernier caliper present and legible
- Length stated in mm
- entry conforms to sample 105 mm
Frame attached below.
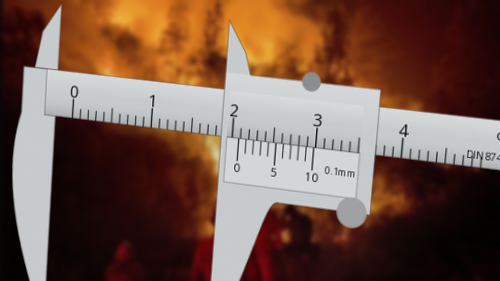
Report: 20.8 mm
